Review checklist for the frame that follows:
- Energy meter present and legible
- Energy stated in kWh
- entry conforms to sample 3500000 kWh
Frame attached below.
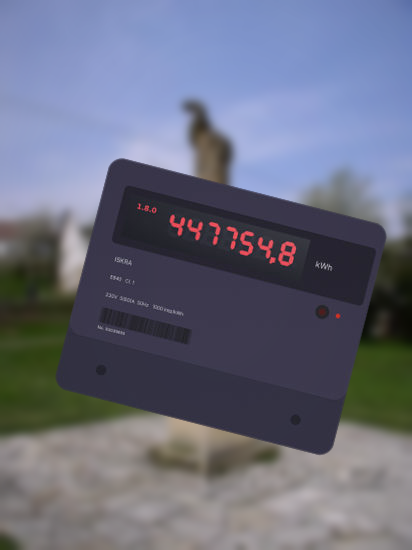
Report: 447754.8 kWh
